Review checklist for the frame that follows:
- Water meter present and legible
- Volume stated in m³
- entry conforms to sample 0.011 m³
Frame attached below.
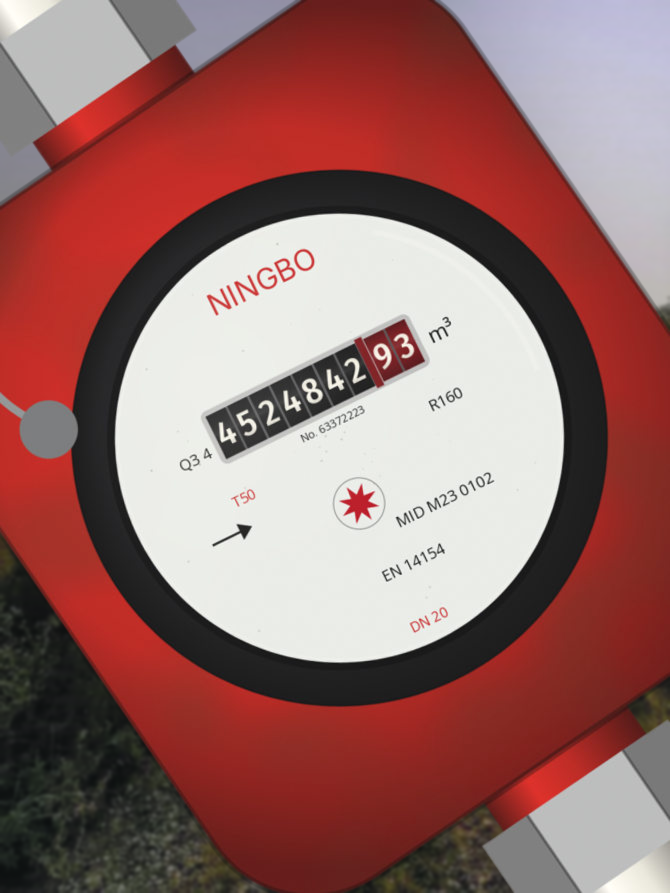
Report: 4524842.93 m³
